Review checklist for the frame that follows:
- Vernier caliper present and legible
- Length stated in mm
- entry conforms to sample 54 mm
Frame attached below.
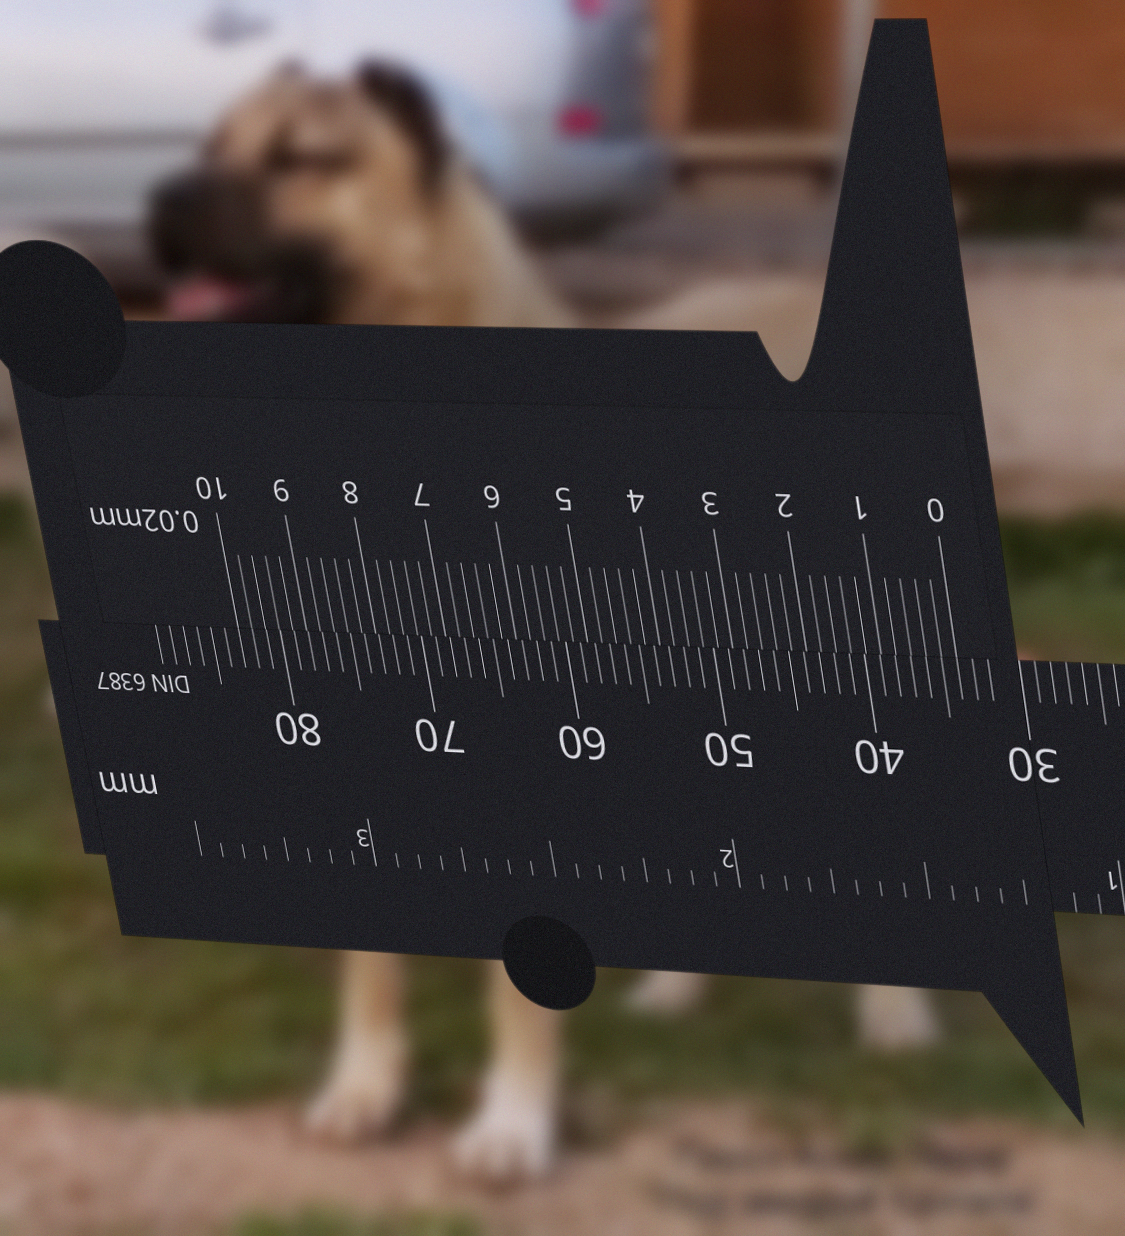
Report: 34.0 mm
